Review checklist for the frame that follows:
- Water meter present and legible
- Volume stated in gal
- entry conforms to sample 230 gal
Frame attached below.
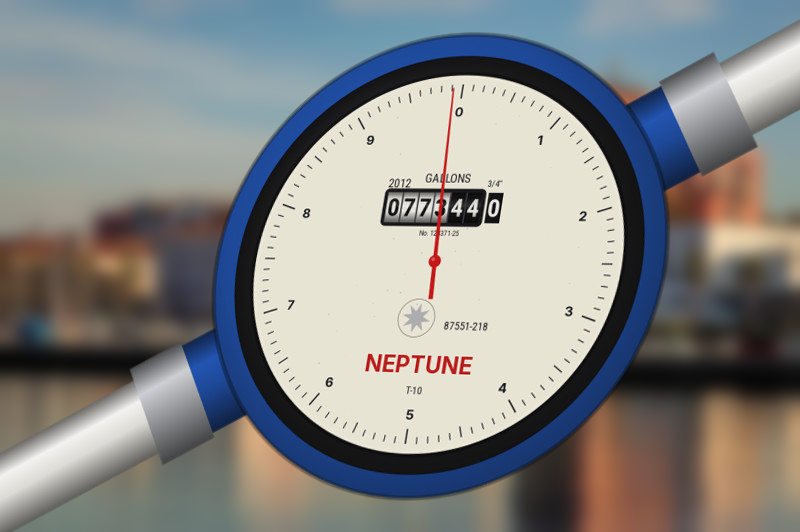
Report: 773439.9 gal
